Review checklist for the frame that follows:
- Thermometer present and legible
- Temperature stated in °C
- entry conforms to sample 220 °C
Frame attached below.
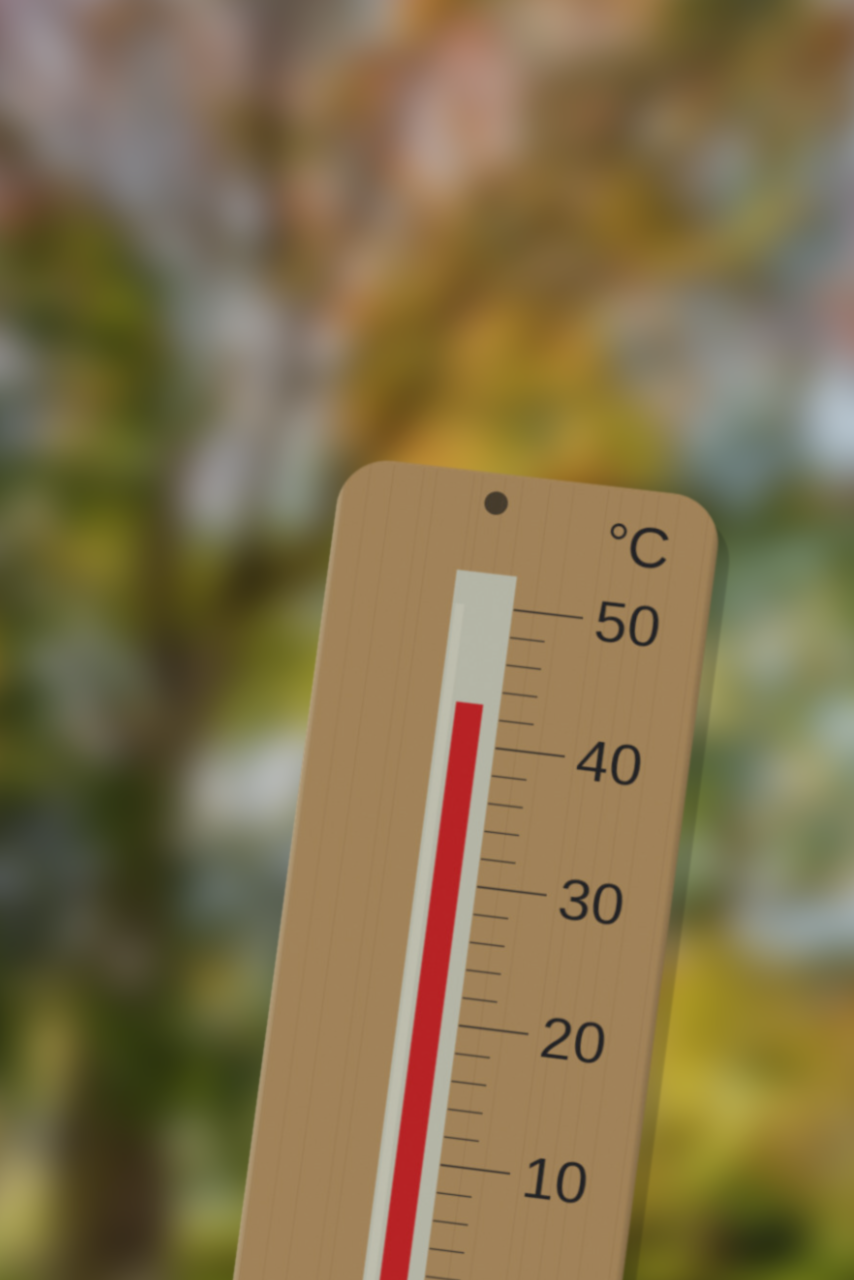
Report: 43 °C
